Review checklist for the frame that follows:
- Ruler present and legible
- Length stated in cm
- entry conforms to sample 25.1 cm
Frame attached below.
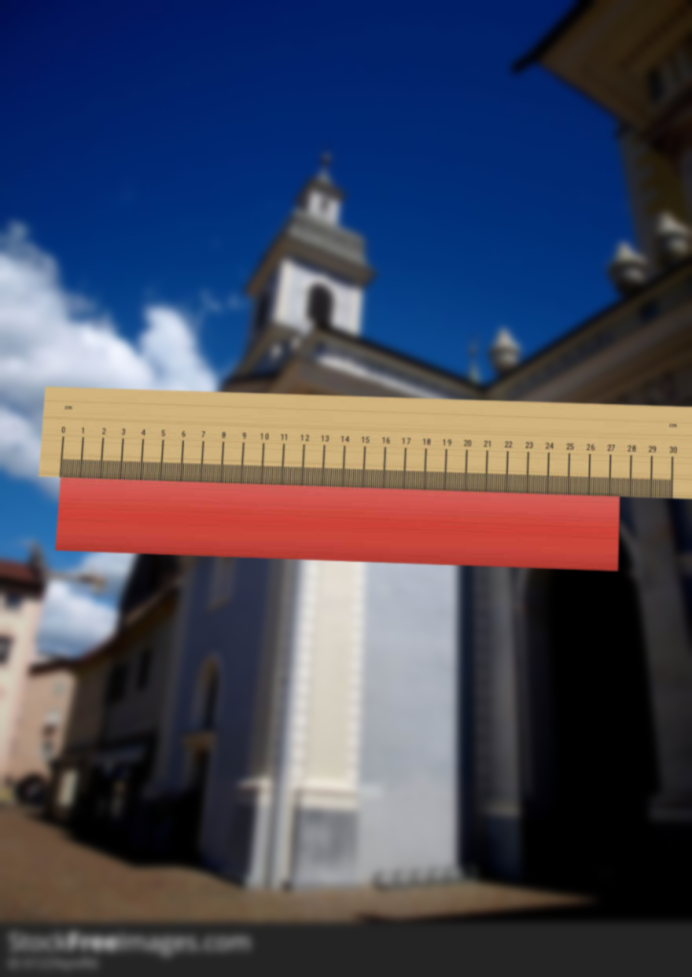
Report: 27.5 cm
